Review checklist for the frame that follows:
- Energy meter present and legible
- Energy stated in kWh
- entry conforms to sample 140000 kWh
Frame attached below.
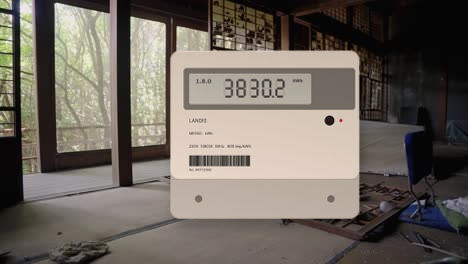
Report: 3830.2 kWh
